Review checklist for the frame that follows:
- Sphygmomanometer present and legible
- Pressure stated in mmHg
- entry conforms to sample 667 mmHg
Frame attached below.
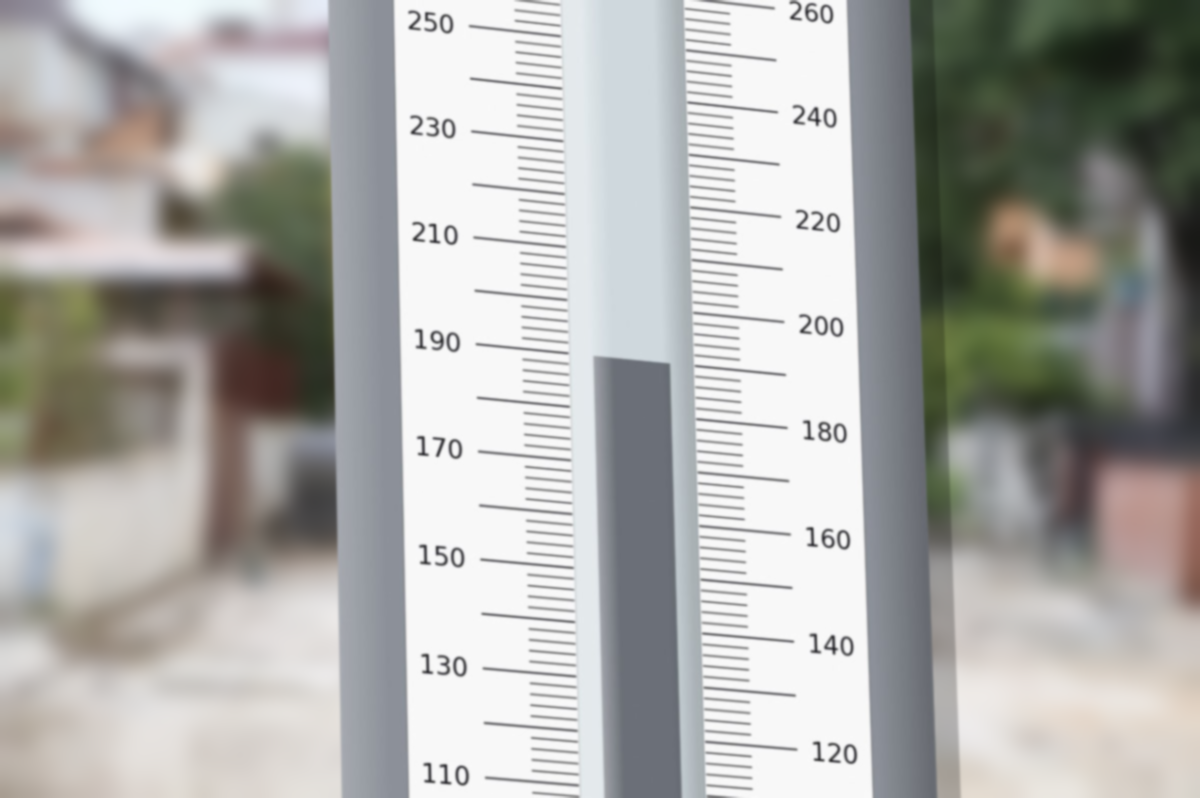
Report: 190 mmHg
